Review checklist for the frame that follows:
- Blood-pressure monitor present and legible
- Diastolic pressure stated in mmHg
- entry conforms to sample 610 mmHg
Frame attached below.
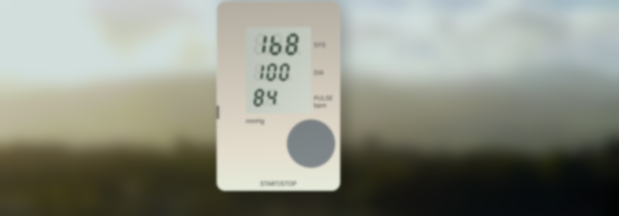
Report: 100 mmHg
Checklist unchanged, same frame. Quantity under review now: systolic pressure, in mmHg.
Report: 168 mmHg
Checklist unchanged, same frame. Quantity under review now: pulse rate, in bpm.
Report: 84 bpm
